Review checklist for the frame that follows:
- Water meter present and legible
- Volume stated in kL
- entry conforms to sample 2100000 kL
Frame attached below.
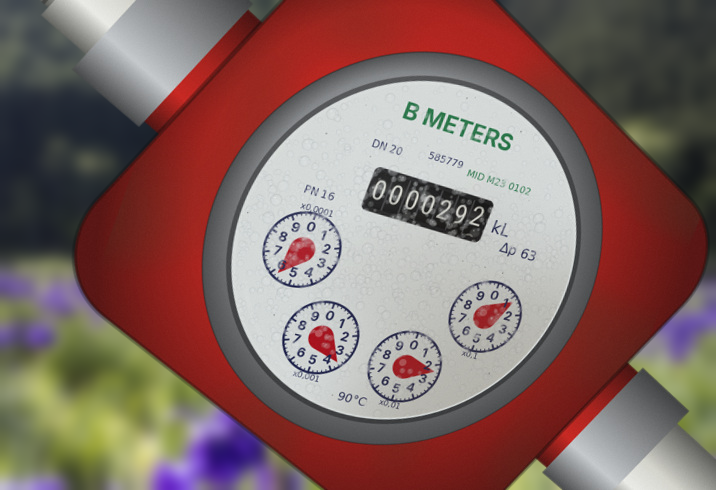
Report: 292.1235 kL
